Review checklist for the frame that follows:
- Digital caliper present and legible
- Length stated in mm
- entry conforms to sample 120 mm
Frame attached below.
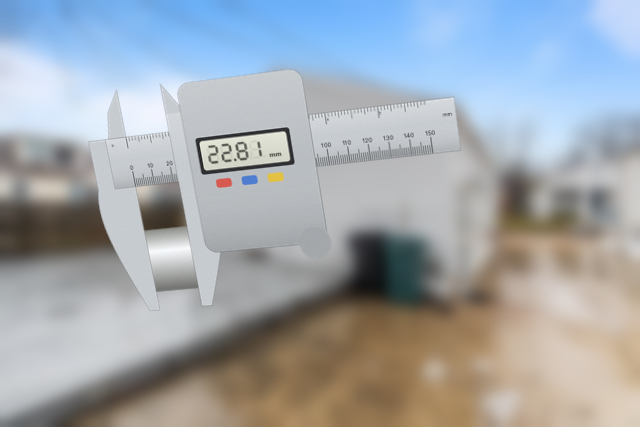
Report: 22.81 mm
